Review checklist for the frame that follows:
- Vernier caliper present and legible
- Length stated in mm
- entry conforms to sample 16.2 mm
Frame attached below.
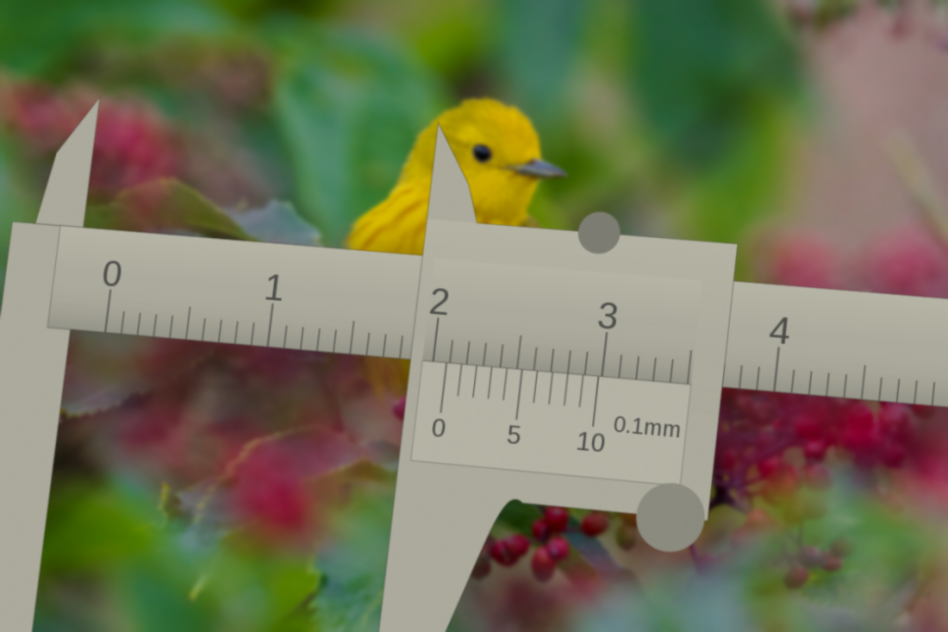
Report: 20.8 mm
